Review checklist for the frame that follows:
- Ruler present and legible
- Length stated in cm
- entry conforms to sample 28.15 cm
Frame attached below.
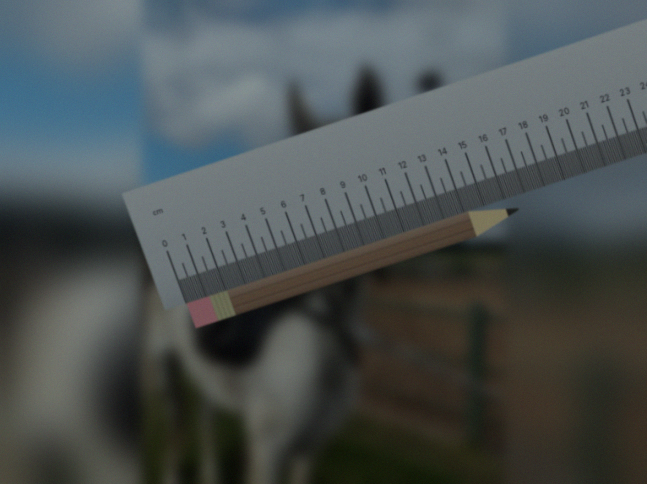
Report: 16.5 cm
